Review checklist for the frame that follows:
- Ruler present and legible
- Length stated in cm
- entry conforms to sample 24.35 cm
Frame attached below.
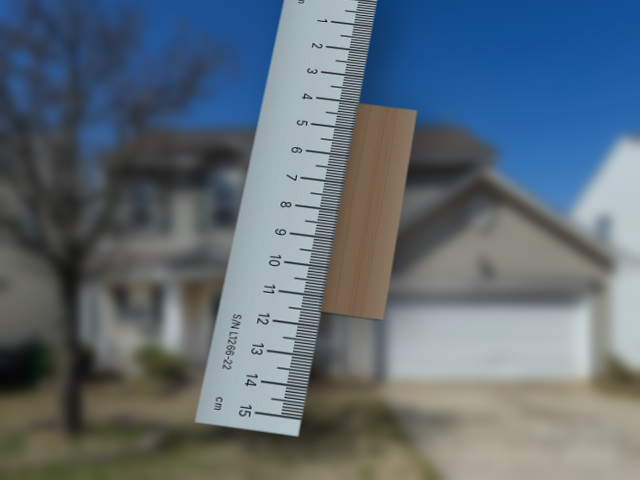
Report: 7.5 cm
